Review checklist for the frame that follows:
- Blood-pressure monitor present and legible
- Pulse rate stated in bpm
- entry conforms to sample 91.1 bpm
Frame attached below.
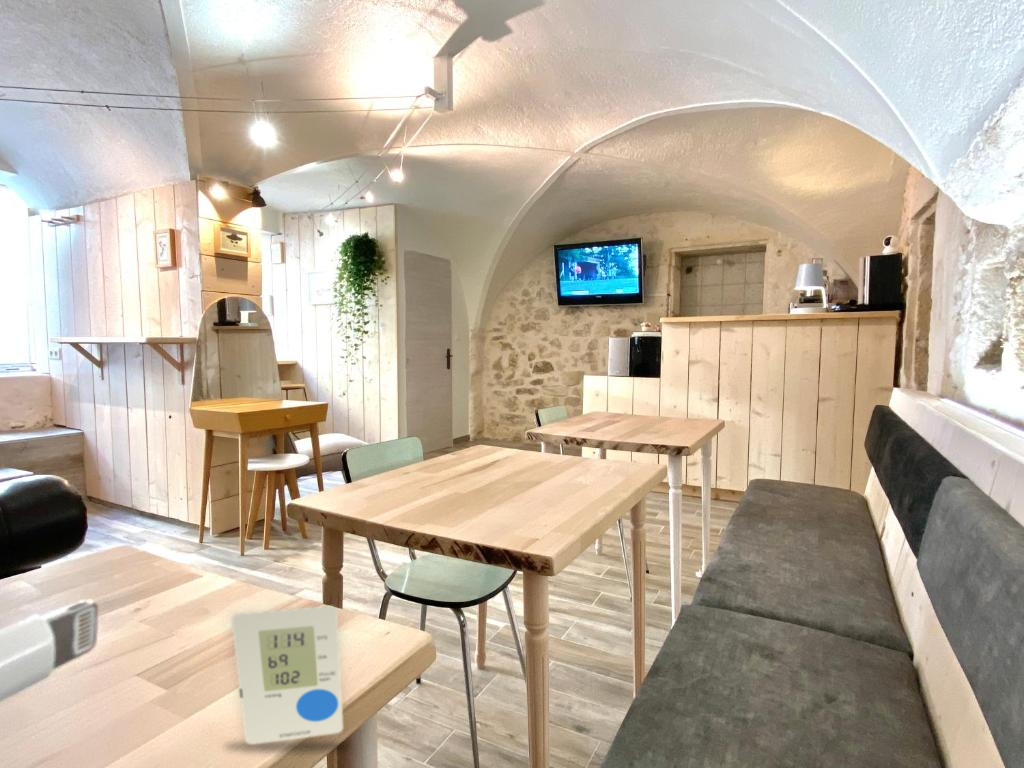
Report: 102 bpm
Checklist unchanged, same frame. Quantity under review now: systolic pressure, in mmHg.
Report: 114 mmHg
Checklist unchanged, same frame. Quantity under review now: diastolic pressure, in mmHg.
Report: 69 mmHg
